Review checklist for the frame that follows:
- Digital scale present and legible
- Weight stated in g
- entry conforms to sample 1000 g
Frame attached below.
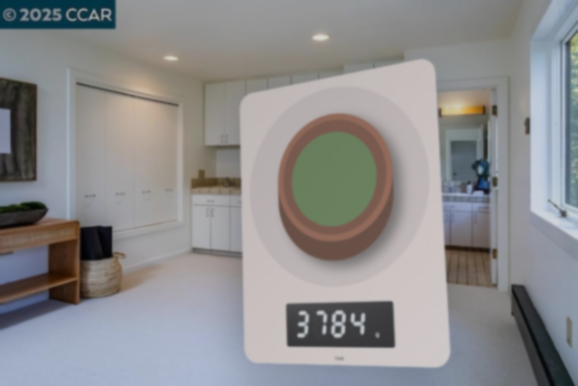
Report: 3784 g
